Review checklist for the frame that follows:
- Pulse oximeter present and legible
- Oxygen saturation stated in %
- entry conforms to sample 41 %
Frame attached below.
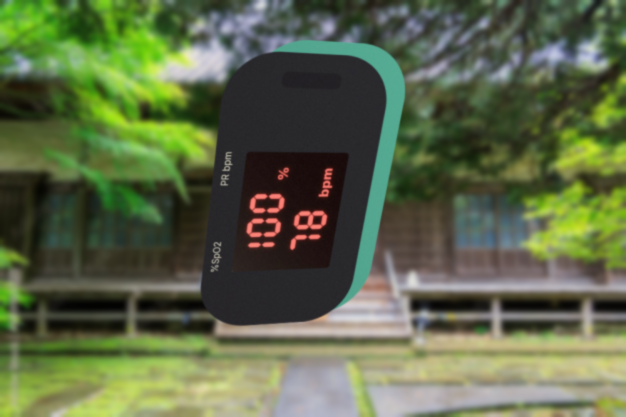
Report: 100 %
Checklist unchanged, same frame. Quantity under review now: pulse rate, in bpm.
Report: 78 bpm
